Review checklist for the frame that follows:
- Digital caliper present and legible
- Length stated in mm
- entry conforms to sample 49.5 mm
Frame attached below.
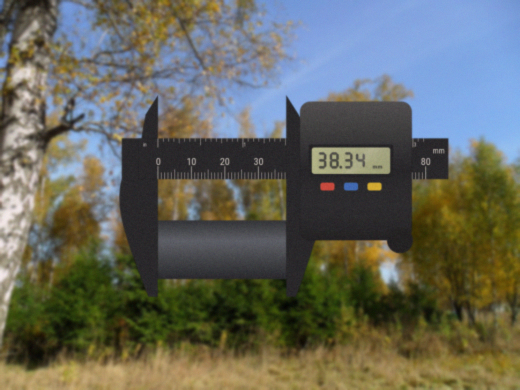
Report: 38.34 mm
